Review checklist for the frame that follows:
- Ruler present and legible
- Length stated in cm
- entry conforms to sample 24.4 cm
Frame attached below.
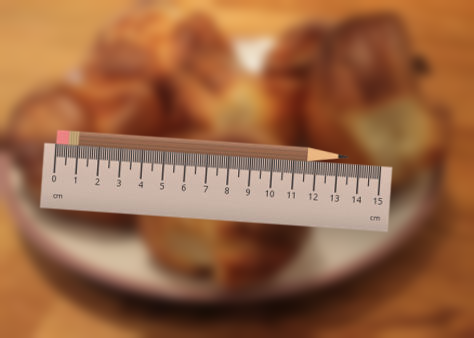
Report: 13.5 cm
